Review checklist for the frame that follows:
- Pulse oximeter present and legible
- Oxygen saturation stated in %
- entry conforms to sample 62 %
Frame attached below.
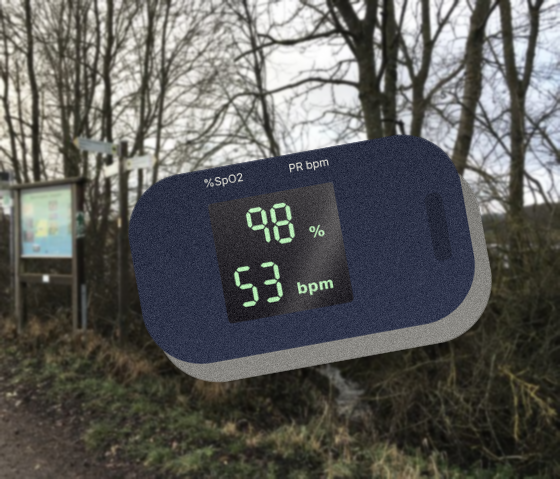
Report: 98 %
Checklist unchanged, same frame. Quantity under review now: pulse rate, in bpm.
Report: 53 bpm
